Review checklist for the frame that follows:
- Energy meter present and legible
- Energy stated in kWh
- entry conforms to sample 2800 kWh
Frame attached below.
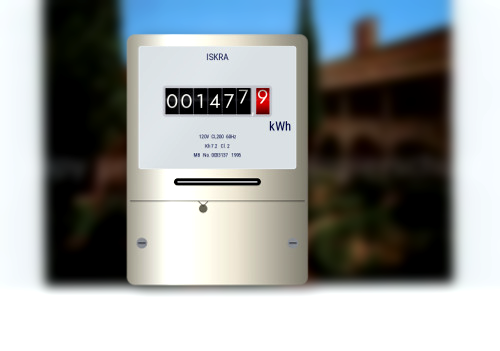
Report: 1477.9 kWh
